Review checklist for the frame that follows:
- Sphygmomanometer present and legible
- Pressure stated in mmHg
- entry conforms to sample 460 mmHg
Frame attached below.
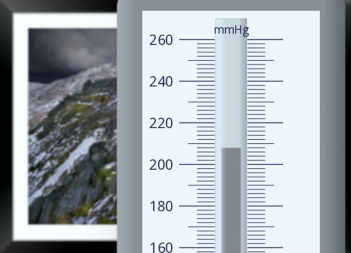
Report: 208 mmHg
